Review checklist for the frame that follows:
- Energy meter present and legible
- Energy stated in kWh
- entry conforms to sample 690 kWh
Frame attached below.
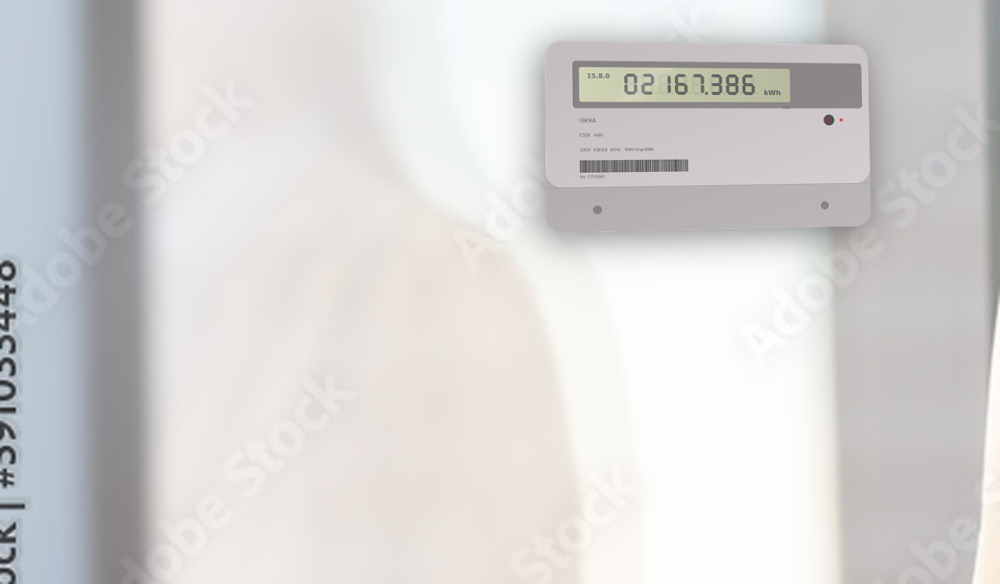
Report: 2167.386 kWh
